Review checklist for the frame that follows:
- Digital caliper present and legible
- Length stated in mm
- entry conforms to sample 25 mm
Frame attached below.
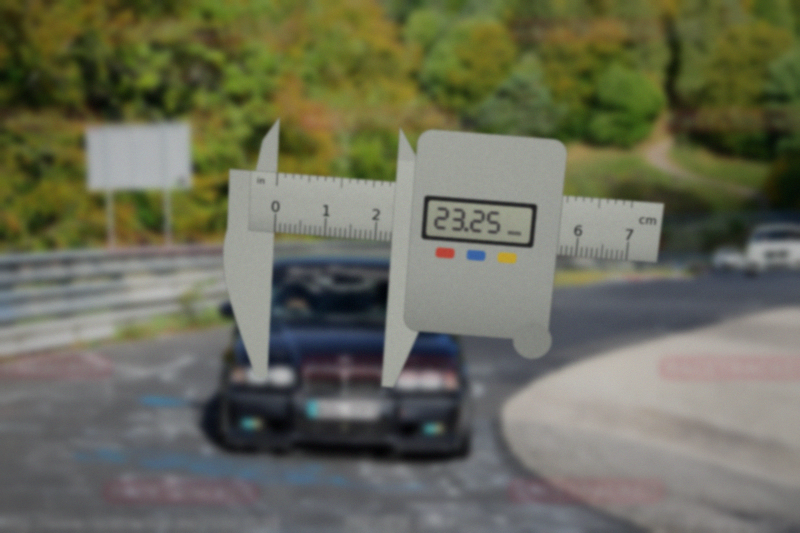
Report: 23.25 mm
